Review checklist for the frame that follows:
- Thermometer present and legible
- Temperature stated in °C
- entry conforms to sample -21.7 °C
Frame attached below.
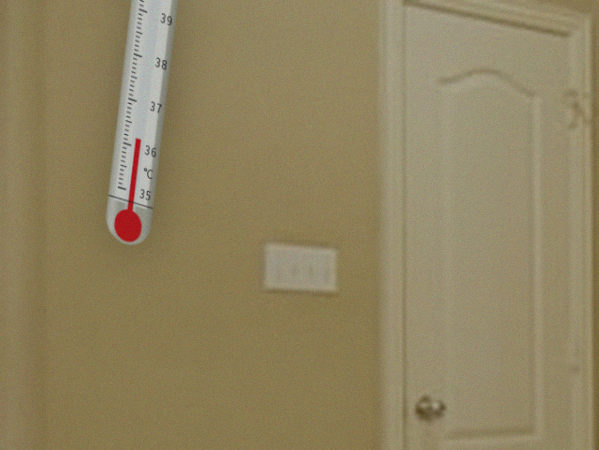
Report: 36.2 °C
